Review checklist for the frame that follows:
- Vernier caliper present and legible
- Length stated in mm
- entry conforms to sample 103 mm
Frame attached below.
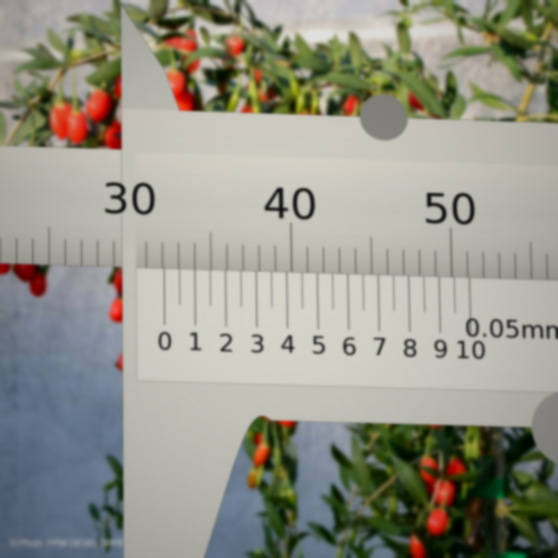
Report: 32.1 mm
